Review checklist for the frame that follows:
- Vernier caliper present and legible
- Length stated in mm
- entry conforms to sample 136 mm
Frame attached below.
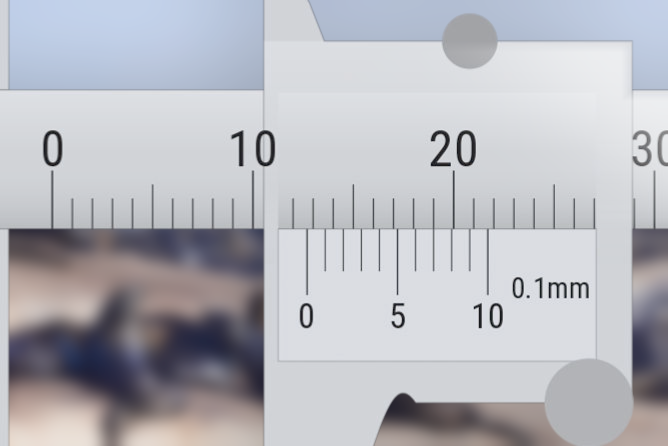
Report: 12.7 mm
